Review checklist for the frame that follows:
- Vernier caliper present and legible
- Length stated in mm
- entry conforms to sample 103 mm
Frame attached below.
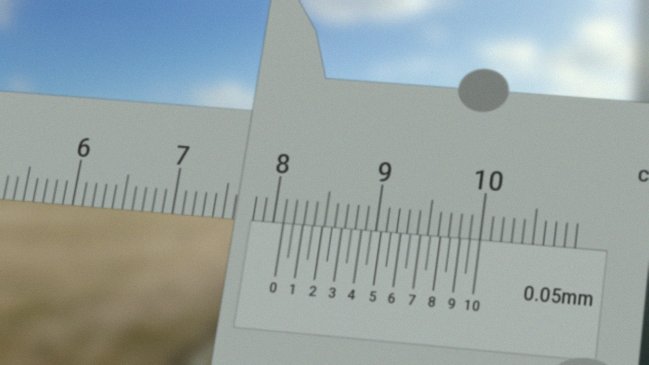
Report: 81.0 mm
